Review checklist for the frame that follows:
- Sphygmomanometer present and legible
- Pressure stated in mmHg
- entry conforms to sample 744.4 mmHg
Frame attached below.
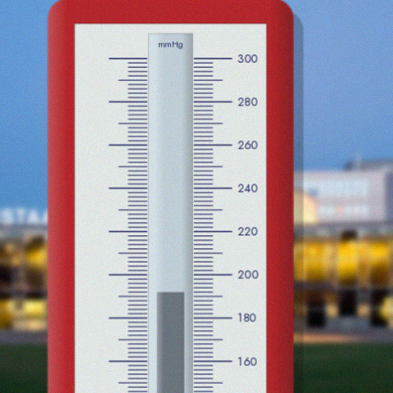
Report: 192 mmHg
